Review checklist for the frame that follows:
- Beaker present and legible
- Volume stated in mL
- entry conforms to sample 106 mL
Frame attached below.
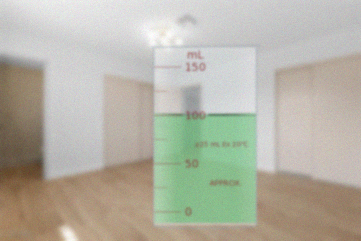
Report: 100 mL
